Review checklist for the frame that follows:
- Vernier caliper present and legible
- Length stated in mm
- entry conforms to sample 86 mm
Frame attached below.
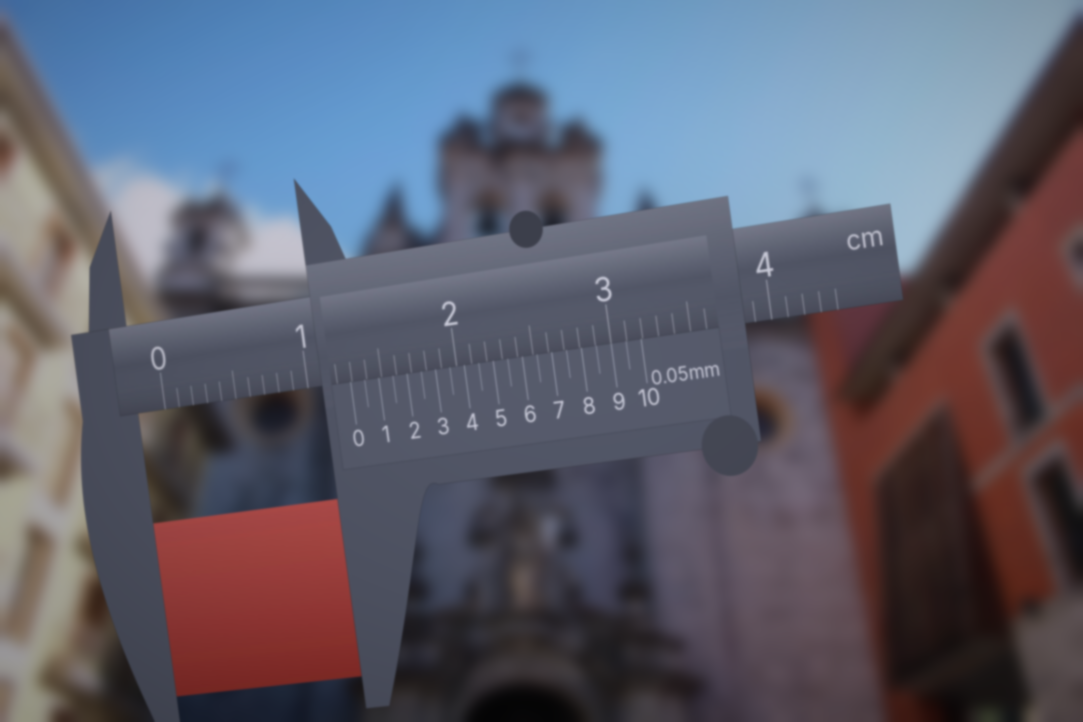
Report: 12.9 mm
